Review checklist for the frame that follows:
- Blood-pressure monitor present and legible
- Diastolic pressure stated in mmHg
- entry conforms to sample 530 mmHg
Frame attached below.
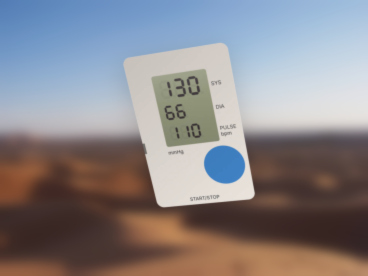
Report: 66 mmHg
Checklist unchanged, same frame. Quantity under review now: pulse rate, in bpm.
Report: 110 bpm
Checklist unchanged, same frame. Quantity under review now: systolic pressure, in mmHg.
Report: 130 mmHg
